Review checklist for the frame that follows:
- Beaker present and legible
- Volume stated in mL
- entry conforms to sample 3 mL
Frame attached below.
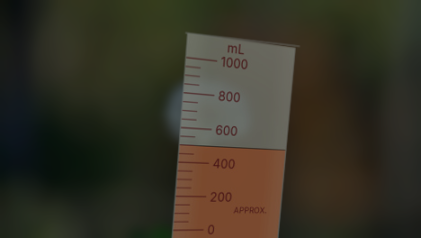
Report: 500 mL
